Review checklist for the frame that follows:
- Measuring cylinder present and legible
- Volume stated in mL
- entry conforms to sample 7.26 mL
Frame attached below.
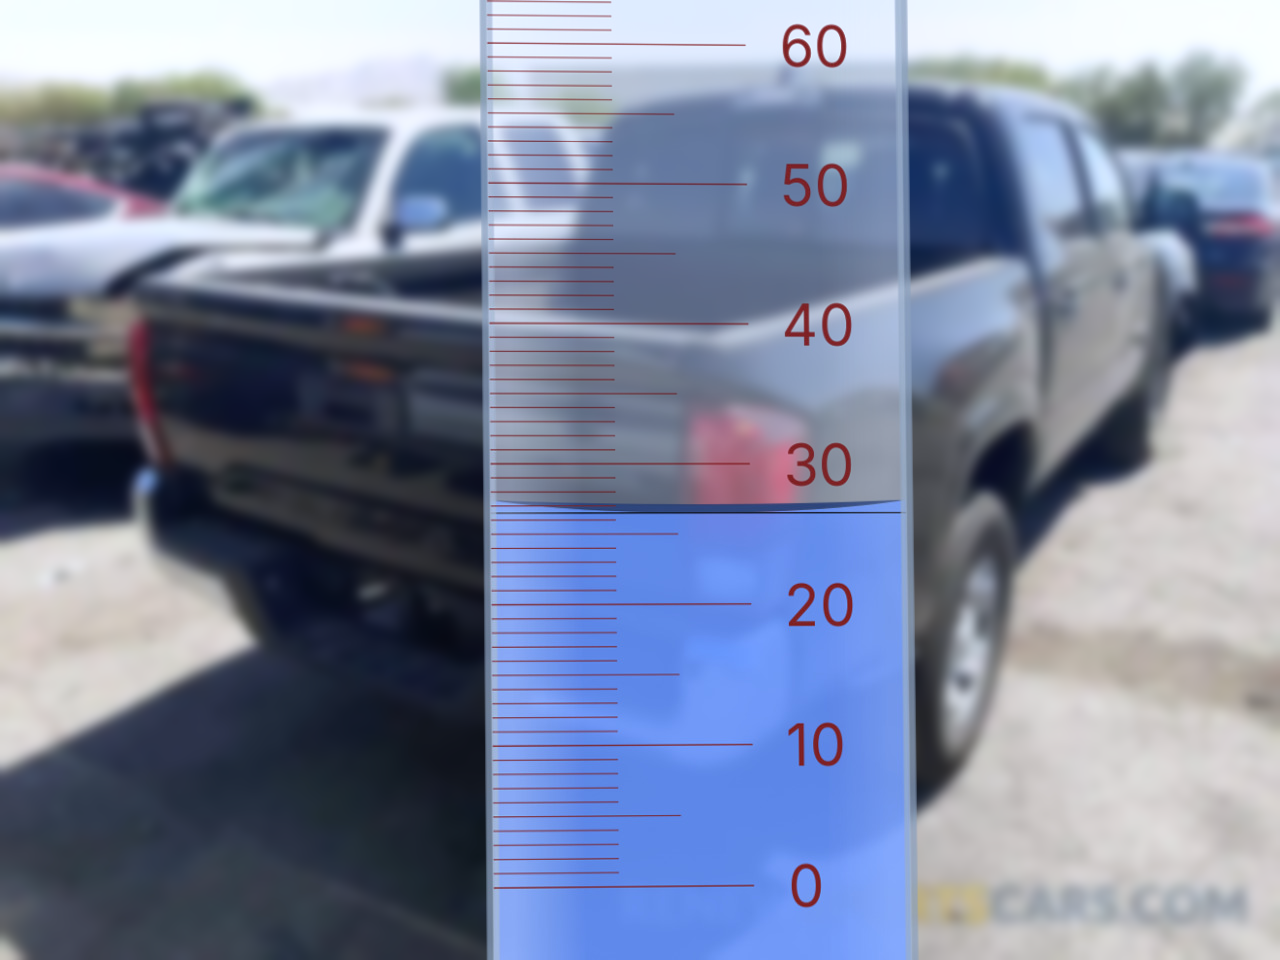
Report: 26.5 mL
